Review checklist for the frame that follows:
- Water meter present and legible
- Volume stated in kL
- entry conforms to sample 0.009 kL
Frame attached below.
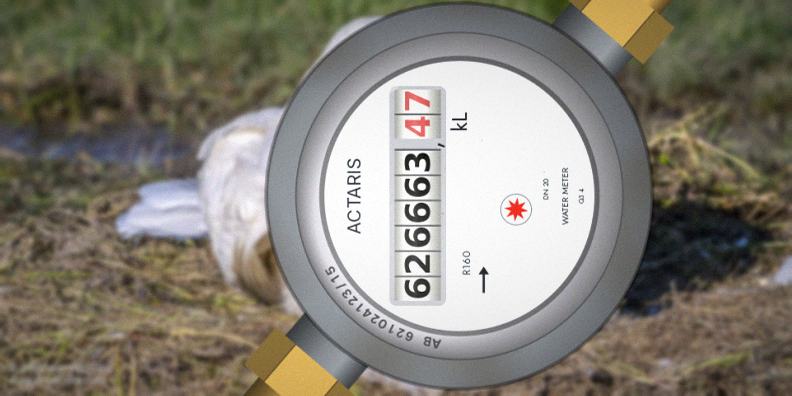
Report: 626663.47 kL
